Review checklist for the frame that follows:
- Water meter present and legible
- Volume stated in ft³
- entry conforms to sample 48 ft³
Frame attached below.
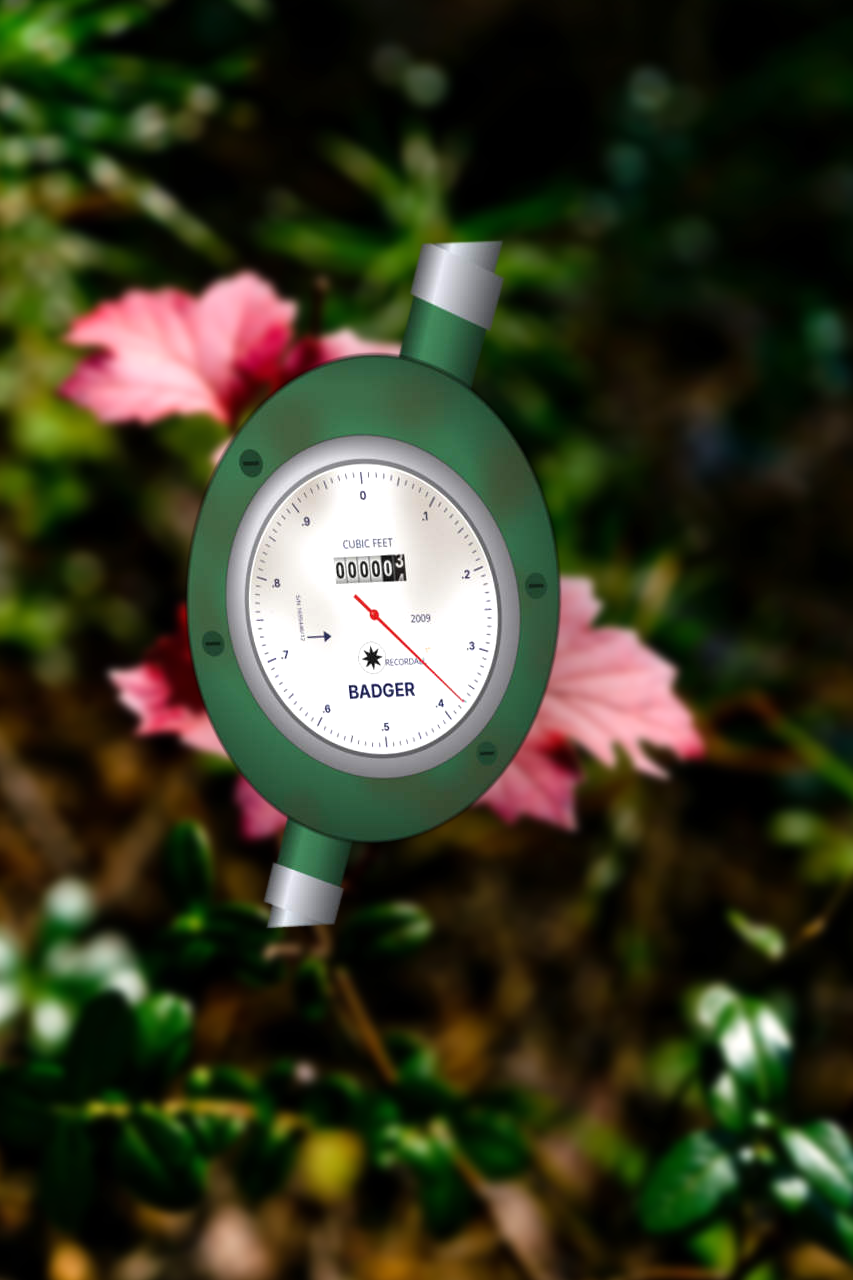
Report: 3.37 ft³
